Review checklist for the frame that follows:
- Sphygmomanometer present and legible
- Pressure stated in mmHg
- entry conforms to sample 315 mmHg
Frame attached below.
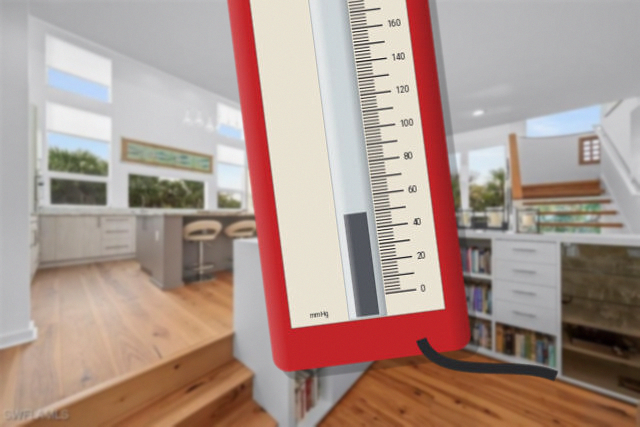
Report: 50 mmHg
